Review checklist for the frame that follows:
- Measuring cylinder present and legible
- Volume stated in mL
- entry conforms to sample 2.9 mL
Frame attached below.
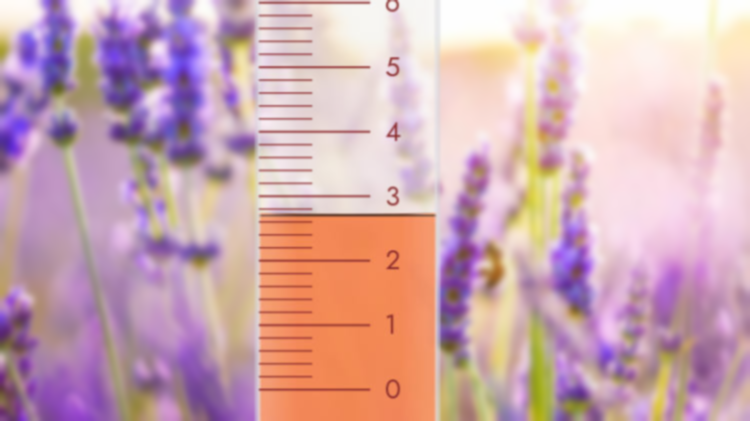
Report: 2.7 mL
